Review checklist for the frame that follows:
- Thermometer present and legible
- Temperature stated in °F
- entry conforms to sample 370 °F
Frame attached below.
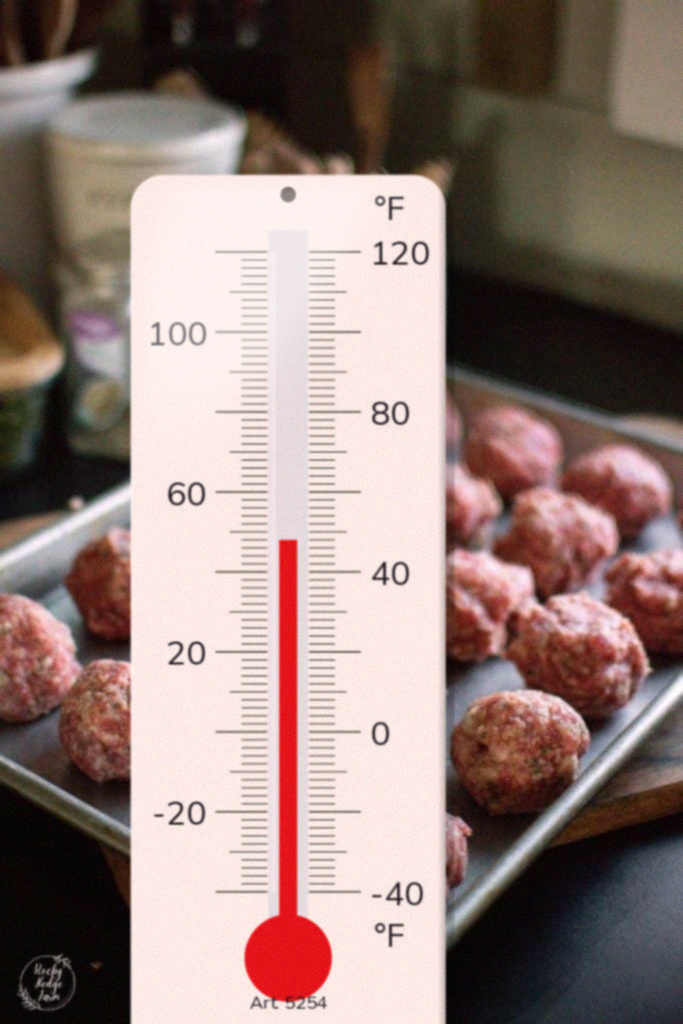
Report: 48 °F
